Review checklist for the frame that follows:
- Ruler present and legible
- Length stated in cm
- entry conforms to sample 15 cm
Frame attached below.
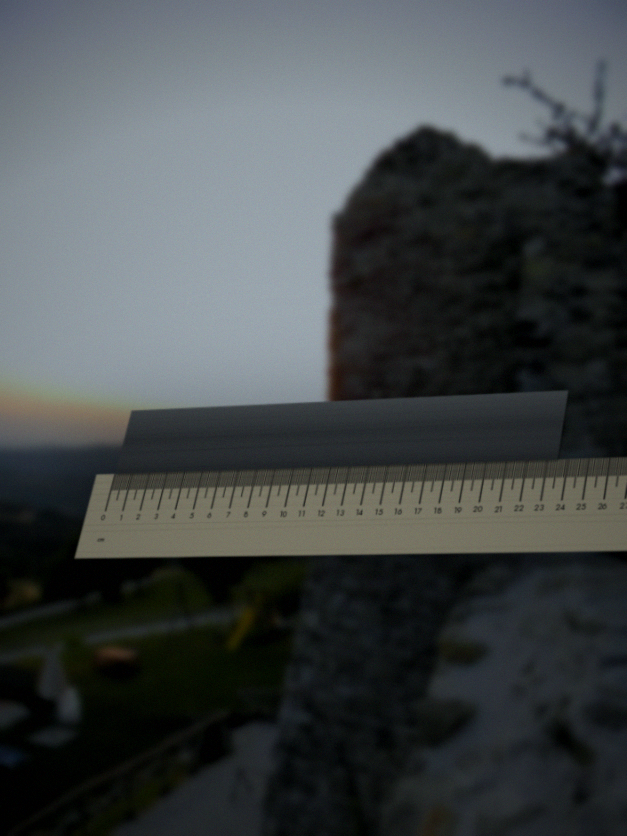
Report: 23.5 cm
